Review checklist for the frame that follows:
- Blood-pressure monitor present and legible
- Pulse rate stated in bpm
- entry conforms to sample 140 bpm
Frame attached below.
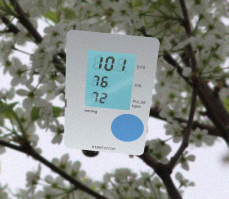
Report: 72 bpm
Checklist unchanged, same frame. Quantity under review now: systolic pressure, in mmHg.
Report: 101 mmHg
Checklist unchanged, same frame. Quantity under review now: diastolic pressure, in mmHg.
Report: 76 mmHg
